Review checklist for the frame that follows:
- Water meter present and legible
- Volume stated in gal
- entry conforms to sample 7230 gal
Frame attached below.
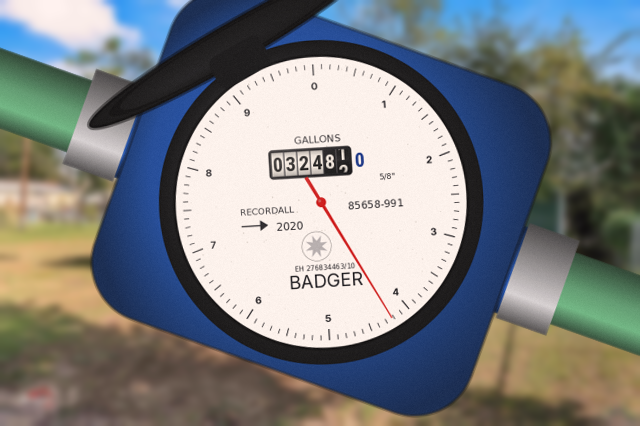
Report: 324814.2 gal
